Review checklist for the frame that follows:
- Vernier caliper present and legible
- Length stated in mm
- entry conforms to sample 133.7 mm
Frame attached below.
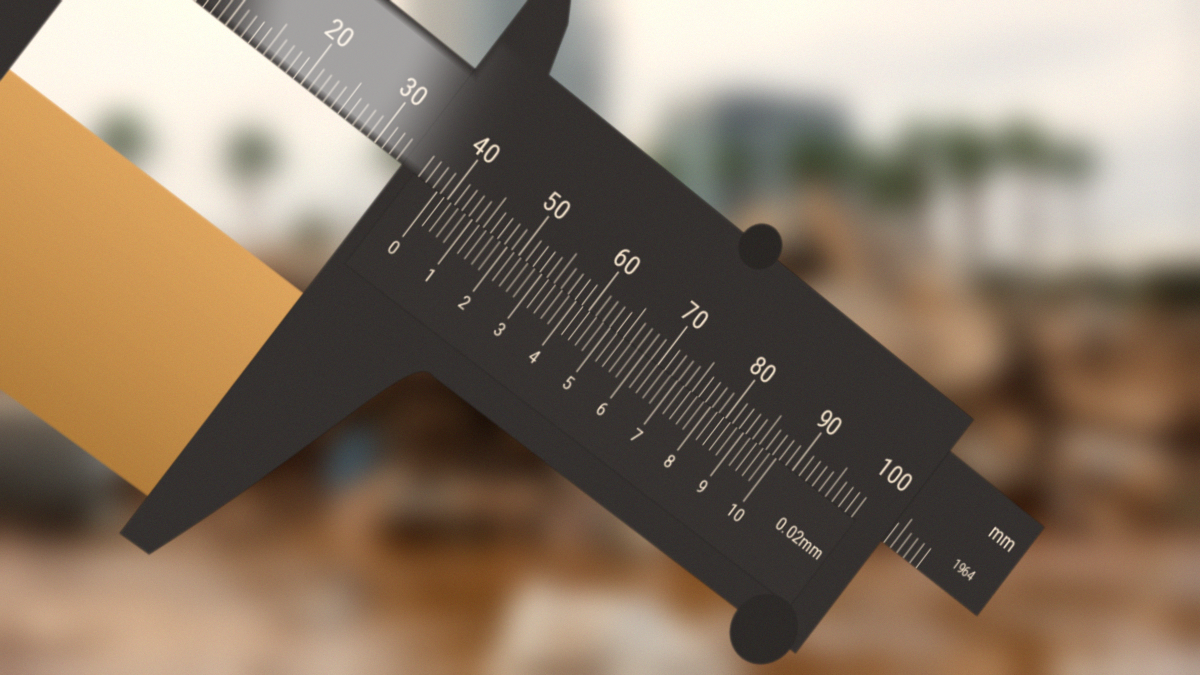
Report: 38.6 mm
